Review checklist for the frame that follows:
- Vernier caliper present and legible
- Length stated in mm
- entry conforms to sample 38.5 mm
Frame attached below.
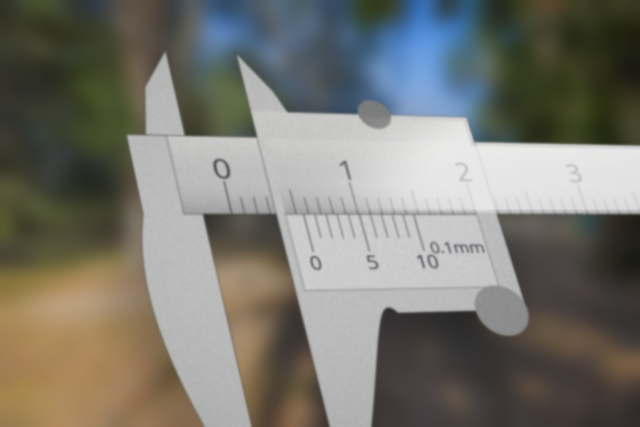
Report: 5.6 mm
